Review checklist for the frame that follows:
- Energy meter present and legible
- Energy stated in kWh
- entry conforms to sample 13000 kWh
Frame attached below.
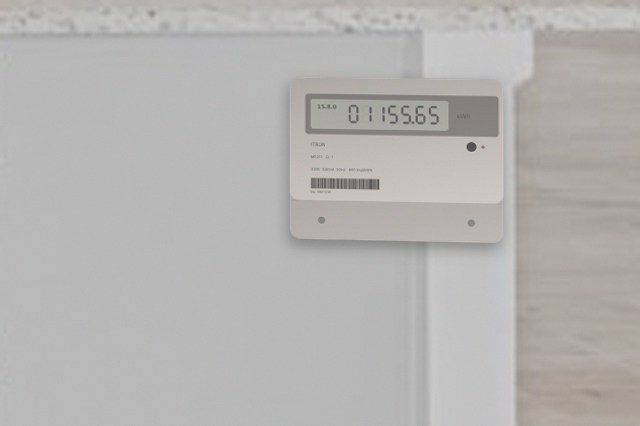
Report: 1155.65 kWh
